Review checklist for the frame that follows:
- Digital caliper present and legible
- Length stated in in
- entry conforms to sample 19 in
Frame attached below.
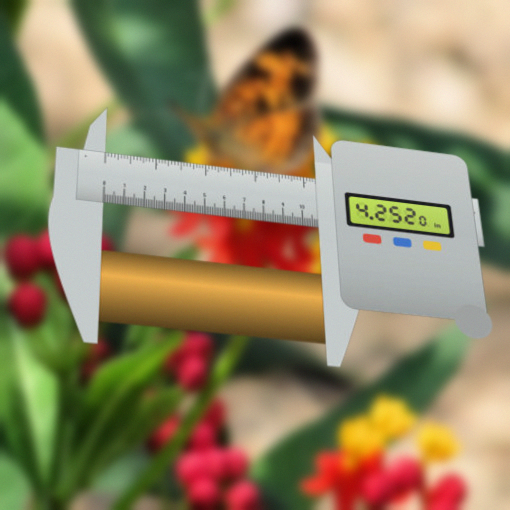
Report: 4.2520 in
